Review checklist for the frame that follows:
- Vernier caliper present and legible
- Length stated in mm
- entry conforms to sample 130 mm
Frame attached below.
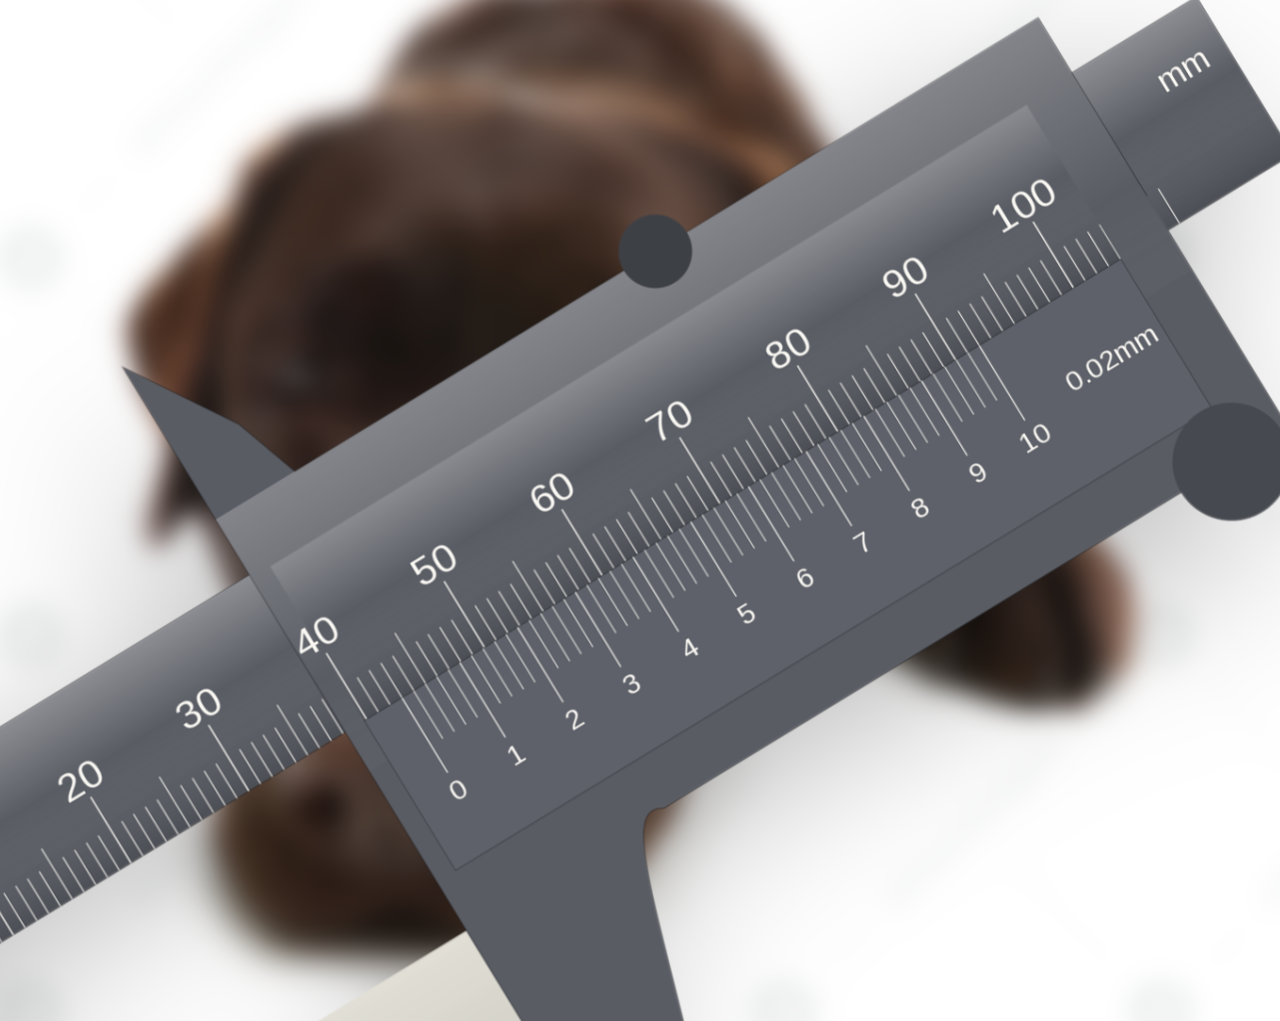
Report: 43.0 mm
